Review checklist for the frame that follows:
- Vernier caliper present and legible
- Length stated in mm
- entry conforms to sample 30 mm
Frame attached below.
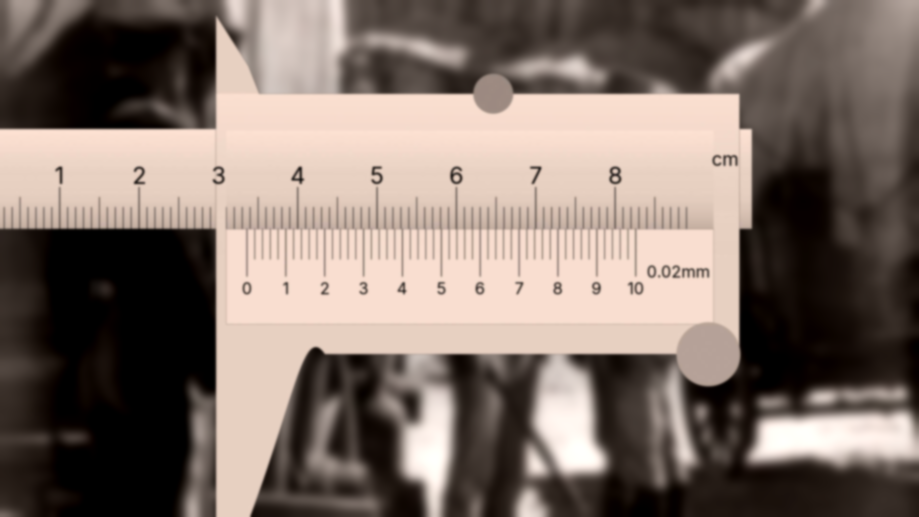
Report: 33.6 mm
